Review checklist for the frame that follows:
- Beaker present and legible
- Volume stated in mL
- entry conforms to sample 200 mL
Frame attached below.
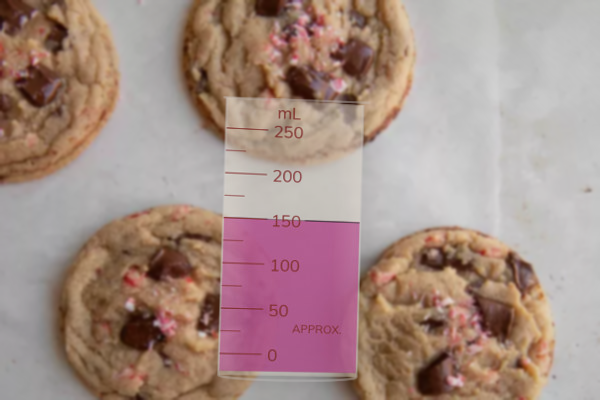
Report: 150 mL
